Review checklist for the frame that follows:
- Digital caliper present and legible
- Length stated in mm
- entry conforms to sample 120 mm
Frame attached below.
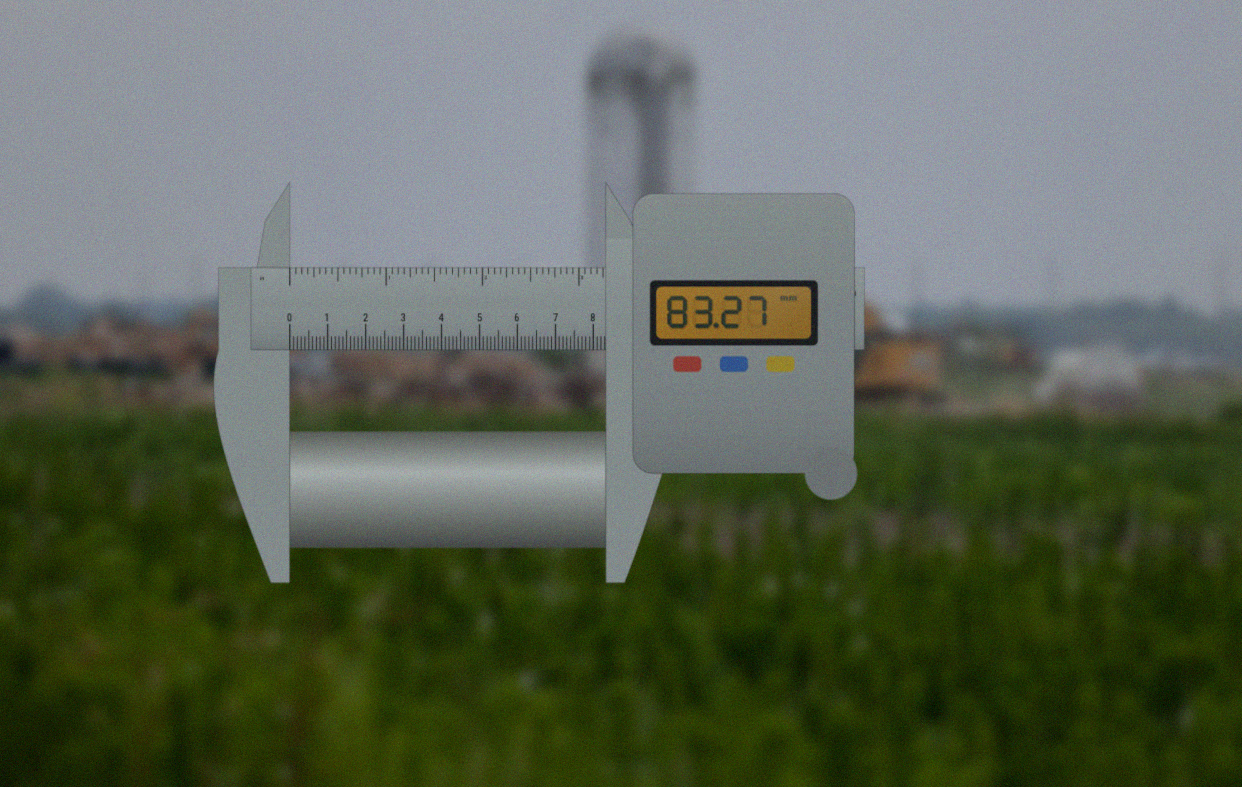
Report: 83.27 mm
